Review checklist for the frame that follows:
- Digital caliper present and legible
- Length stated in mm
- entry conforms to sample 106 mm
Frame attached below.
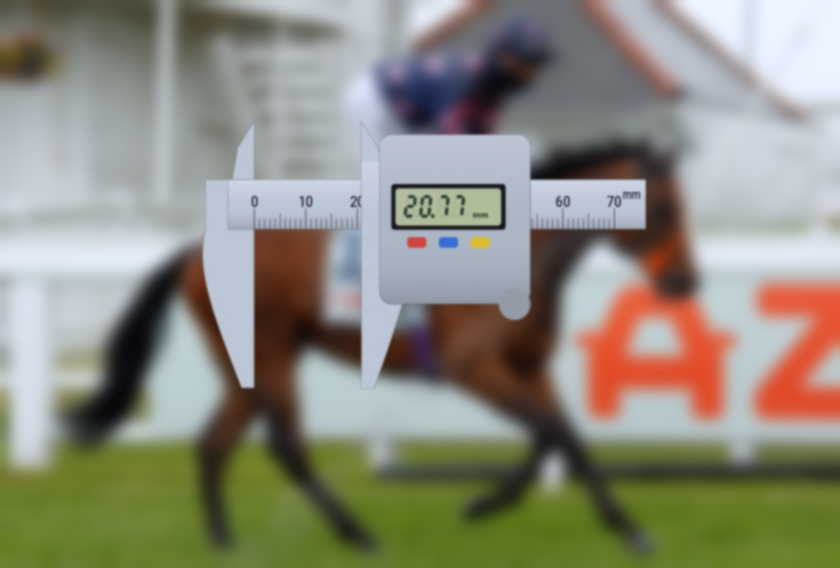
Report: 20.77 mm
